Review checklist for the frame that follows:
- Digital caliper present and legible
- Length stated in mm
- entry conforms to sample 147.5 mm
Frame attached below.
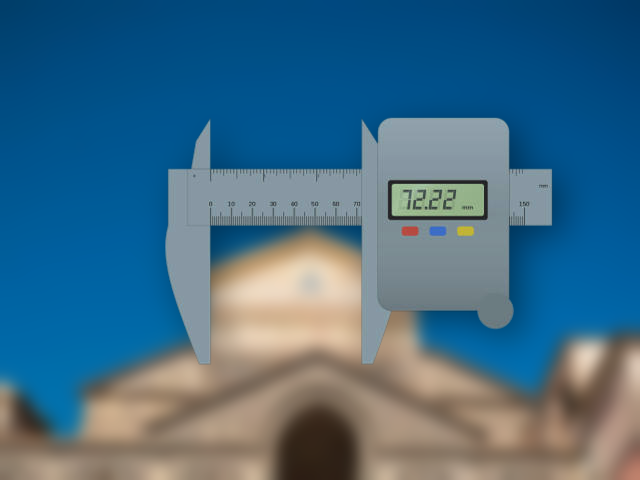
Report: 72.22 mm
